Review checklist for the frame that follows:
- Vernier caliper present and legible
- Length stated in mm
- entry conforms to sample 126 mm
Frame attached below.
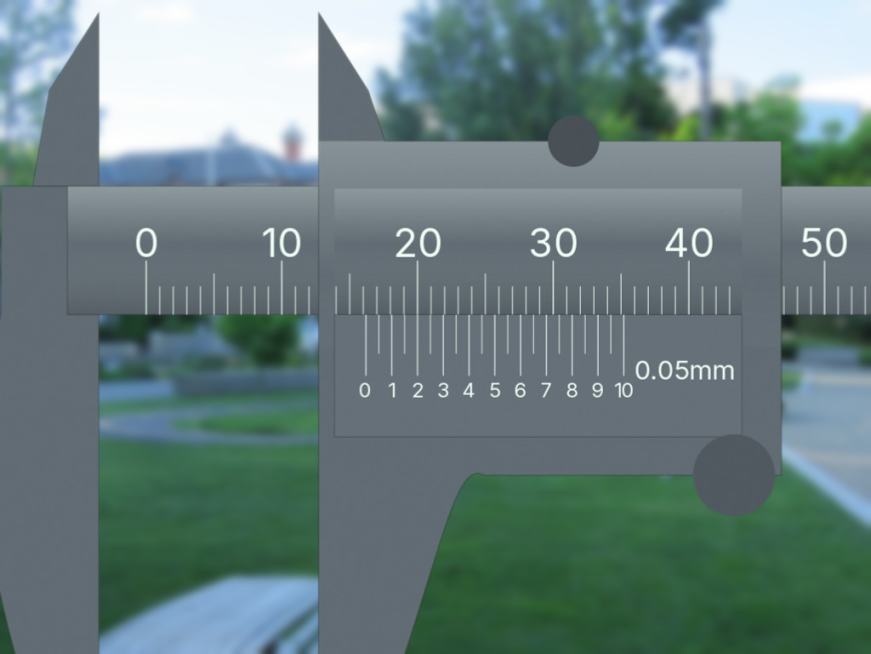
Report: 16.2 mm
